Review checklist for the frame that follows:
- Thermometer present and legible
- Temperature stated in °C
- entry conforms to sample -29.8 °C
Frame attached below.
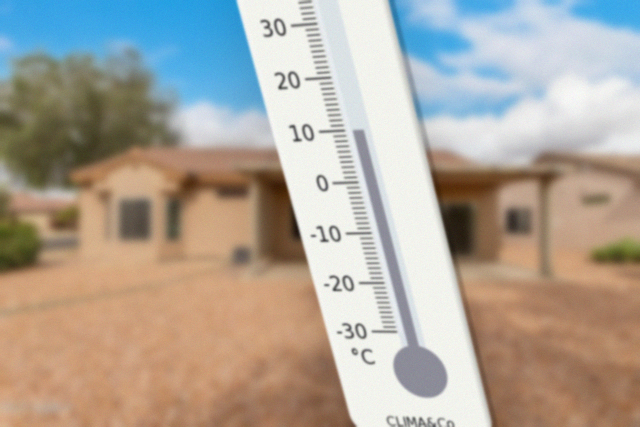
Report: 10 °C
